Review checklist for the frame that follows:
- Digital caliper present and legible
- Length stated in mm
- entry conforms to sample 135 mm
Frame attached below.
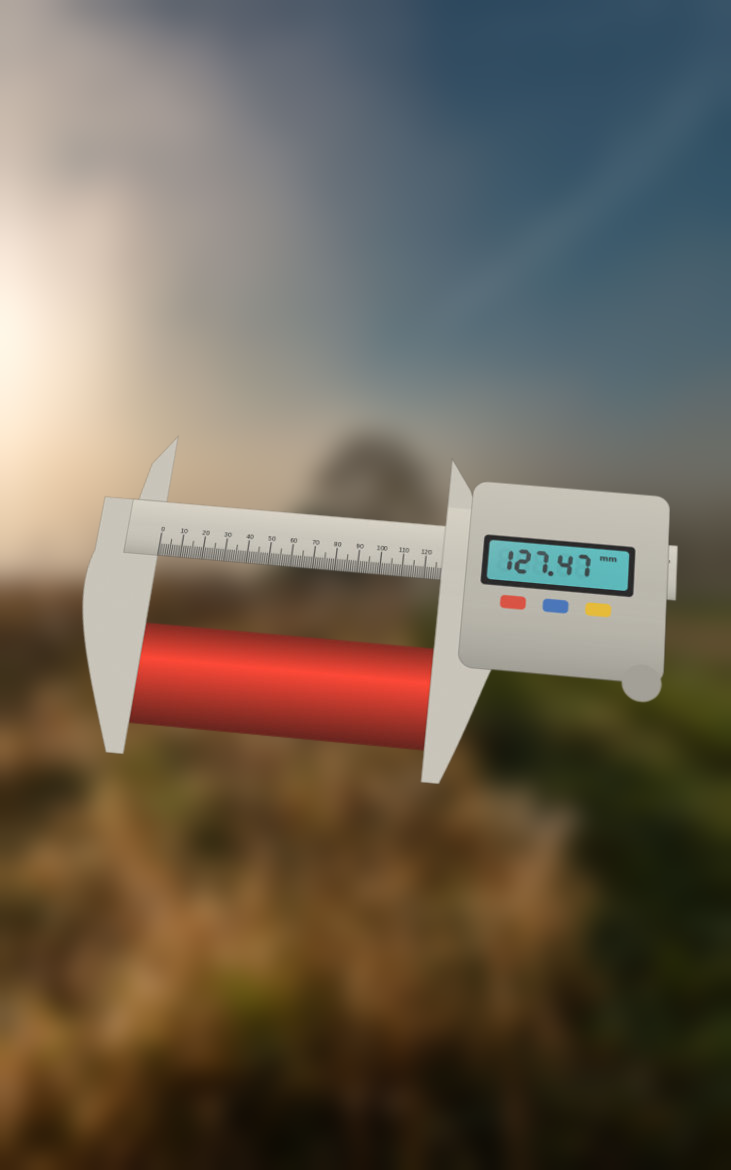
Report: 127.47 mm
